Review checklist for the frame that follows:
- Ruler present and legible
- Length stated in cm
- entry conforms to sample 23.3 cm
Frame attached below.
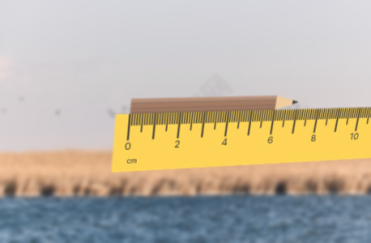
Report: 7 cm
